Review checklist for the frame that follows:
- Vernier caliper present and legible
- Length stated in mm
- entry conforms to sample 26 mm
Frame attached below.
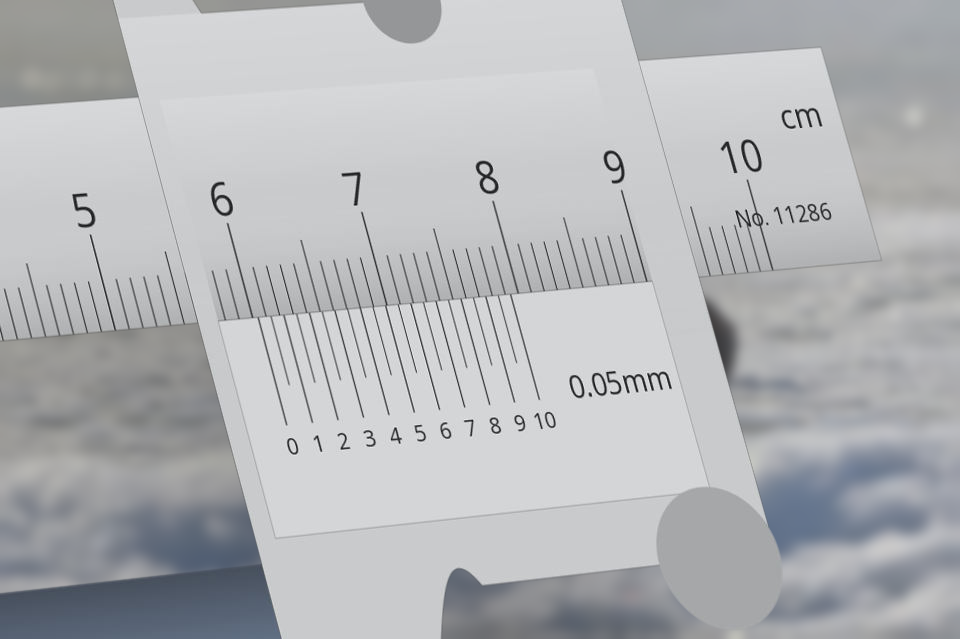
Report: 60.4 mm
